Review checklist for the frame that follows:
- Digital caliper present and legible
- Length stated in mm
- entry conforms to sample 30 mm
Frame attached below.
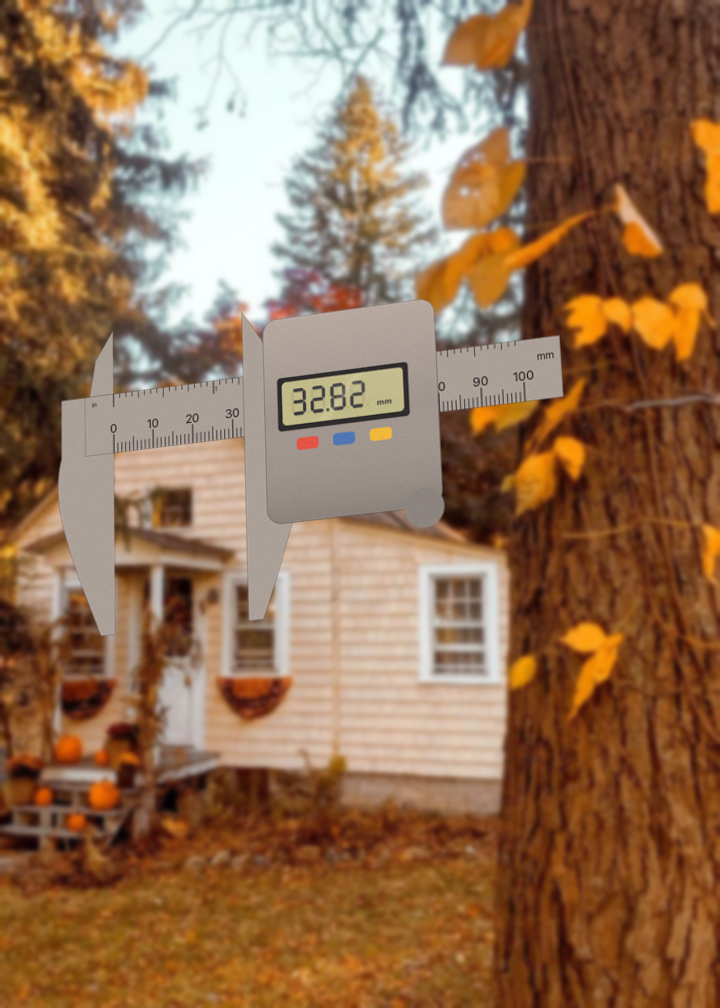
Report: 32.82 mm
